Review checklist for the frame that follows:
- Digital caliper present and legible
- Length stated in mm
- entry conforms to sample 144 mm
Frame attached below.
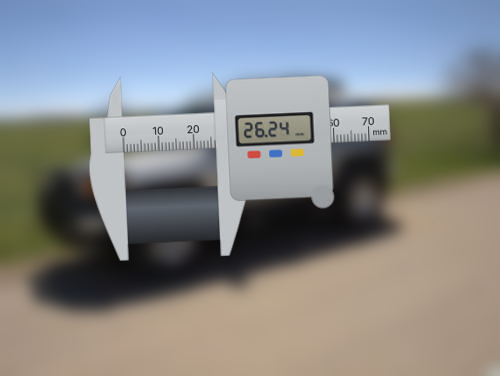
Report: 26.24 mm
